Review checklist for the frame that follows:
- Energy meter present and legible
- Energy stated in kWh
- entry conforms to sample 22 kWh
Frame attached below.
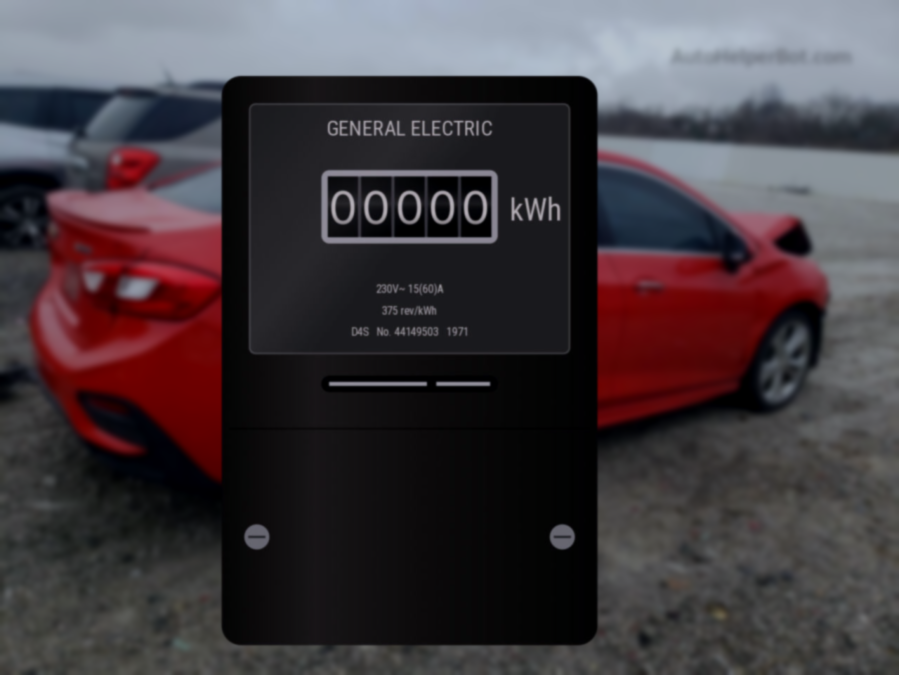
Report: 0 kWh
